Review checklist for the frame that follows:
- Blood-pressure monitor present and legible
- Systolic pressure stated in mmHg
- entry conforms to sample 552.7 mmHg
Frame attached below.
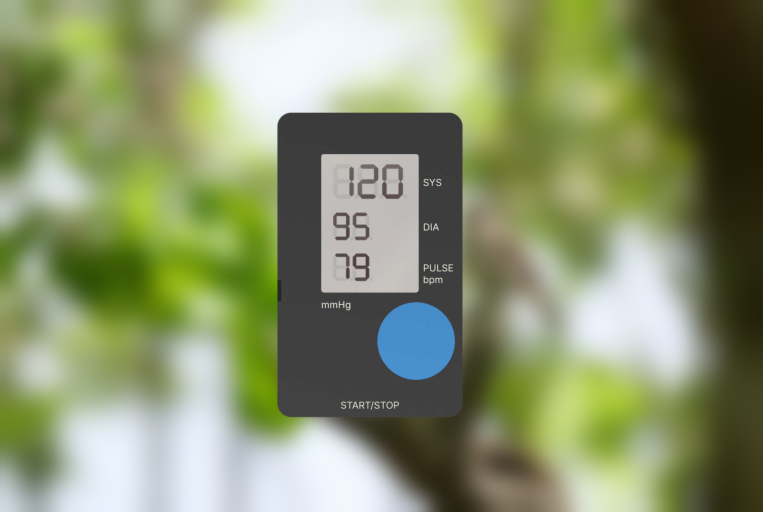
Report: 120 mmHg
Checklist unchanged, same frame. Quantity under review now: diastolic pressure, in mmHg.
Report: 95 mmHg
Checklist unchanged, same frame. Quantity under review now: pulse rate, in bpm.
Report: 79 bpm
